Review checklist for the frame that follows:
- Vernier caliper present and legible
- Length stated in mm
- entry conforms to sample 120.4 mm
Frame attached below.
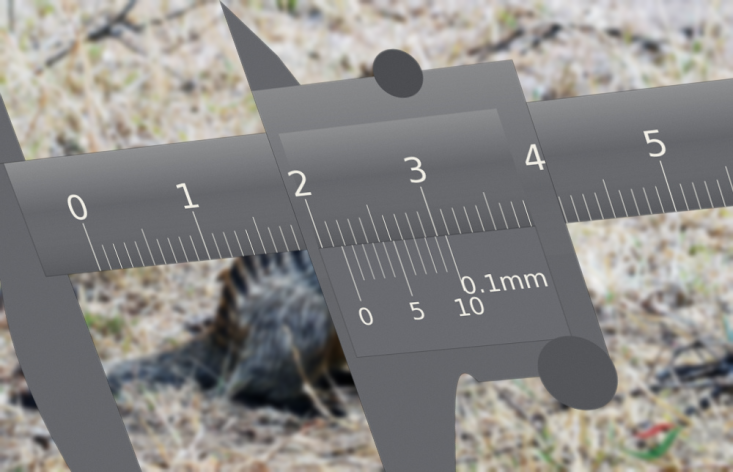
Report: 21.7 mm
